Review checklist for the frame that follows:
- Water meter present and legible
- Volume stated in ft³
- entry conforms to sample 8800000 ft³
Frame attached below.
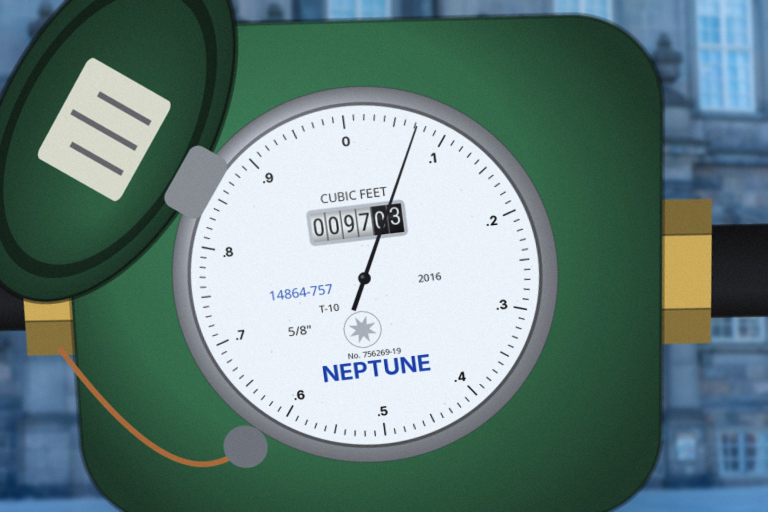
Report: 9703.07 ft³
